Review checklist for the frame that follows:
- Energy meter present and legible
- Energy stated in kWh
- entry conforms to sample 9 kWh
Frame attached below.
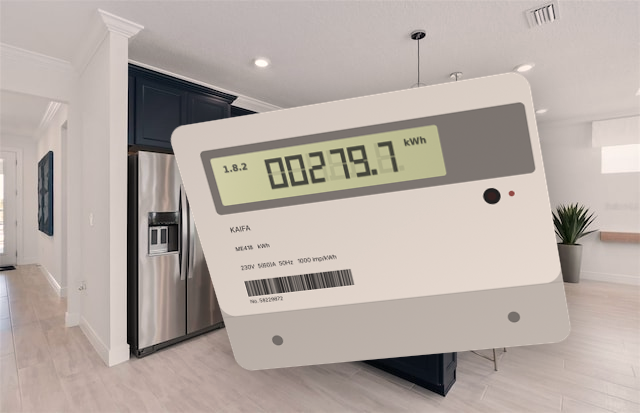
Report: 279.7 kWh
